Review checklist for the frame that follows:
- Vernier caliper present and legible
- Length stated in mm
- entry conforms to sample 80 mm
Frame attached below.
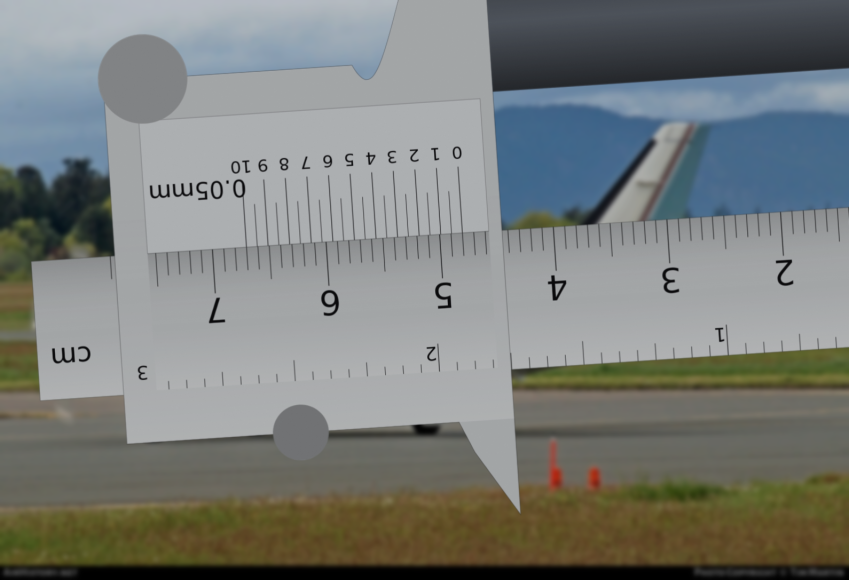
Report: 48.0 mm
